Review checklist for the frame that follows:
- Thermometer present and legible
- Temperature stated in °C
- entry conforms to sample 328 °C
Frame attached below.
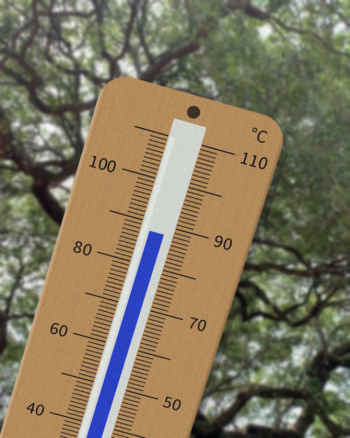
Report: 88 °C
